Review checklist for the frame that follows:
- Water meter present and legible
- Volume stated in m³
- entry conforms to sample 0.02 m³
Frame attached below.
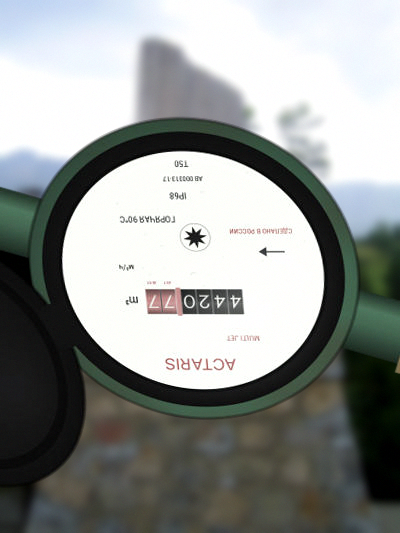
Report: 4420.77 m³
